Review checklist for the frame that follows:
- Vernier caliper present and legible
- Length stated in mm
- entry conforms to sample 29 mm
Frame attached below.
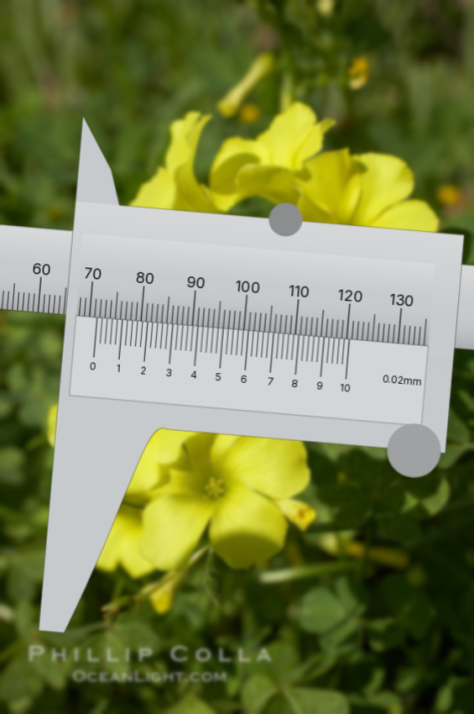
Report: 71.5 mm
